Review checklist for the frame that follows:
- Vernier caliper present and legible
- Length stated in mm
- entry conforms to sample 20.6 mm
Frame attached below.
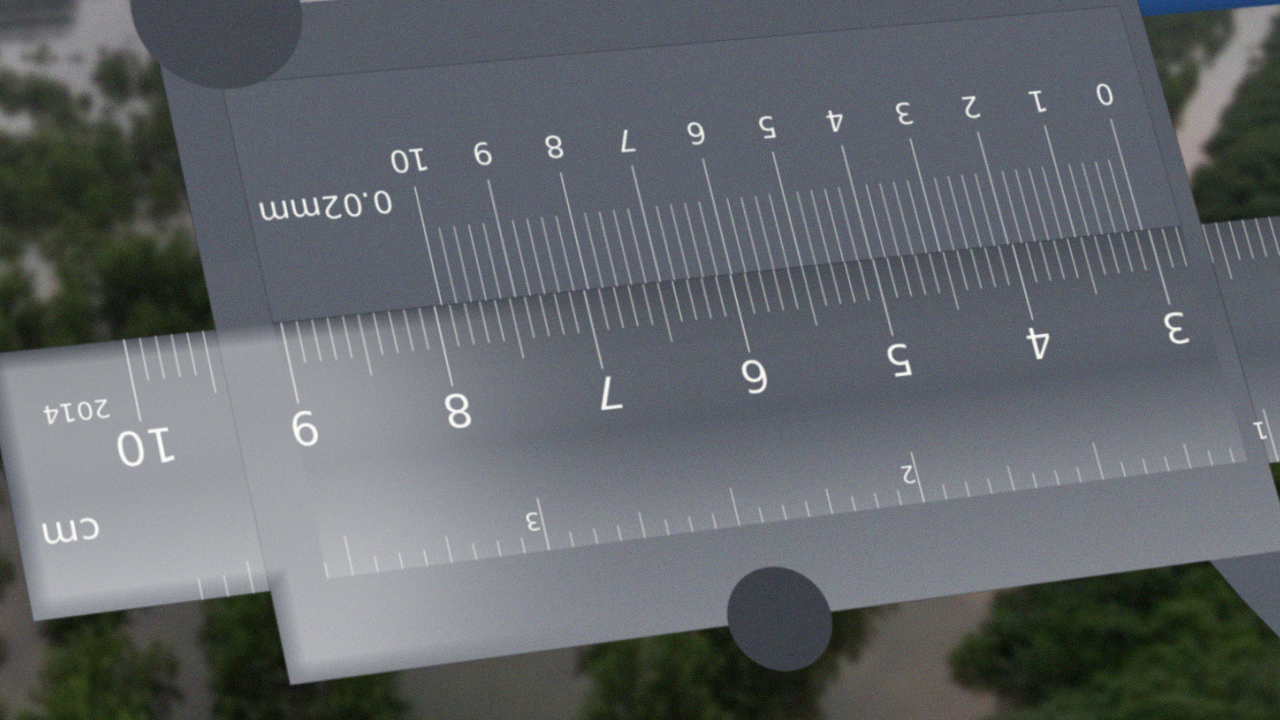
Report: 30.5 mm
